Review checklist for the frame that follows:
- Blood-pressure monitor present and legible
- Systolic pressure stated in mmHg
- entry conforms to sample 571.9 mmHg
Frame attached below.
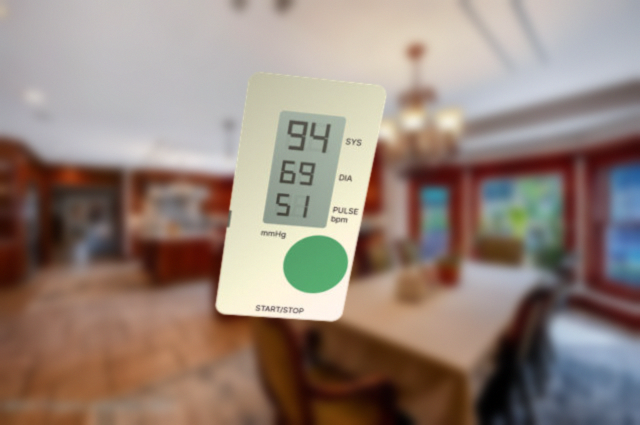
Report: 94 mmHg
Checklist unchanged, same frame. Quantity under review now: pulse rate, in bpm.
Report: 51 bpm
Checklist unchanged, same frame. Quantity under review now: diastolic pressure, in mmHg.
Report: 69 mmHg
